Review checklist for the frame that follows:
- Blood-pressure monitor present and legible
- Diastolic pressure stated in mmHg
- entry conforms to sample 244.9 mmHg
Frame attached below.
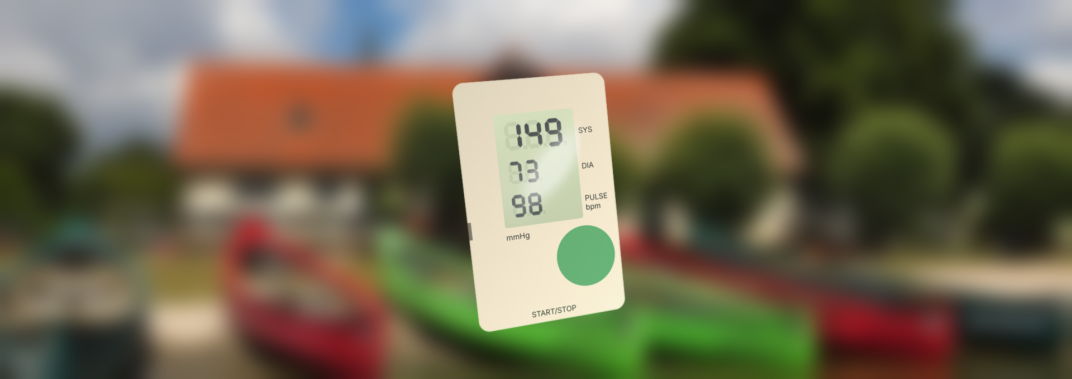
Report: 73 mmHg
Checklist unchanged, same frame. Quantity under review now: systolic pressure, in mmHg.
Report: 149 mmHg
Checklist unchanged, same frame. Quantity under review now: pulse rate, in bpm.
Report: 98 bpm
